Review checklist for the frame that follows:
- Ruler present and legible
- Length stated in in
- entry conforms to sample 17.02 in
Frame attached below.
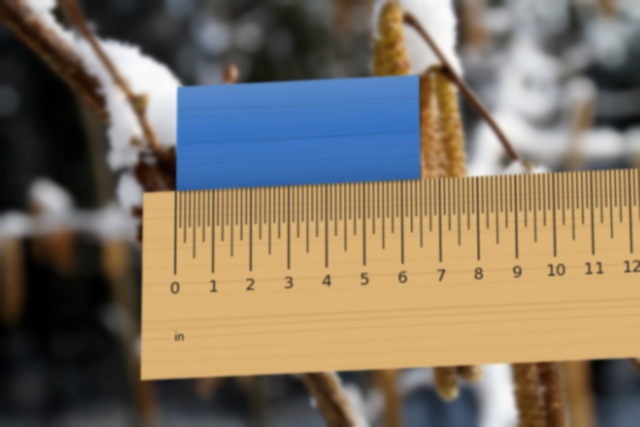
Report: 6.5 in
